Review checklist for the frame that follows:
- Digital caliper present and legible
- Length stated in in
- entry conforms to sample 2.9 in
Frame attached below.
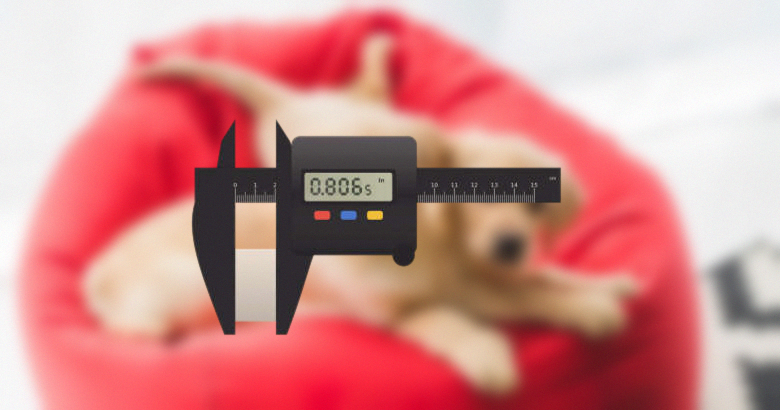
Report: 0.8065 in
